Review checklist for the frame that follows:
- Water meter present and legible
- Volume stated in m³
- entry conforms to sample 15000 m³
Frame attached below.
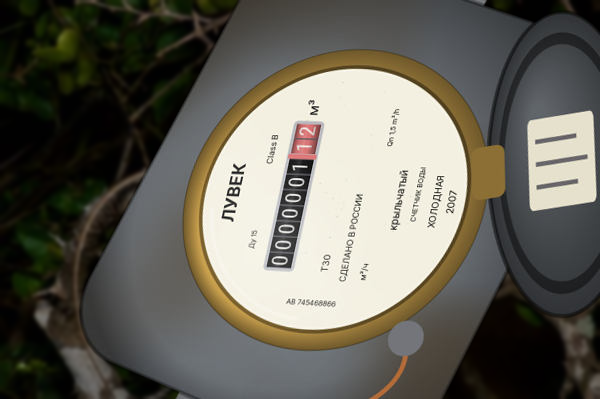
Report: 1.12 m³
